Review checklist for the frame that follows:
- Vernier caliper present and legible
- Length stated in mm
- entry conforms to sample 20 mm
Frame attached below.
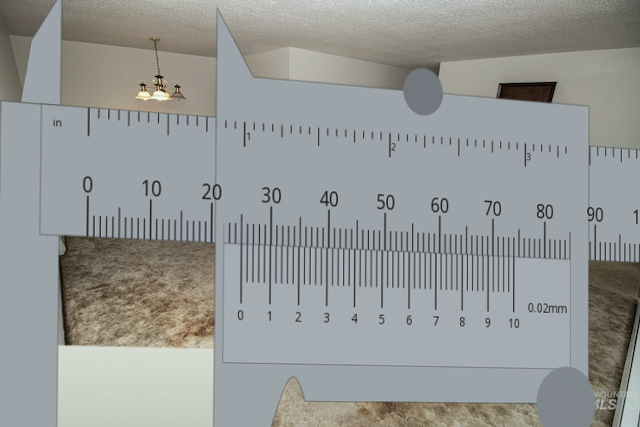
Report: 25.0 mm
